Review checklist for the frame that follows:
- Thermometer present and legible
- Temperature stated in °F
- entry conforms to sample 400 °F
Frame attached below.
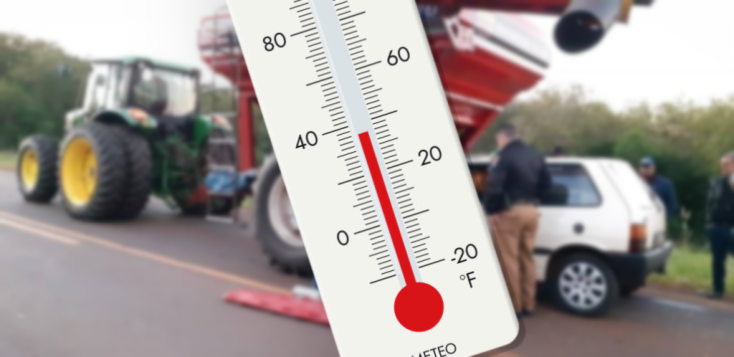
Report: 36 °F
